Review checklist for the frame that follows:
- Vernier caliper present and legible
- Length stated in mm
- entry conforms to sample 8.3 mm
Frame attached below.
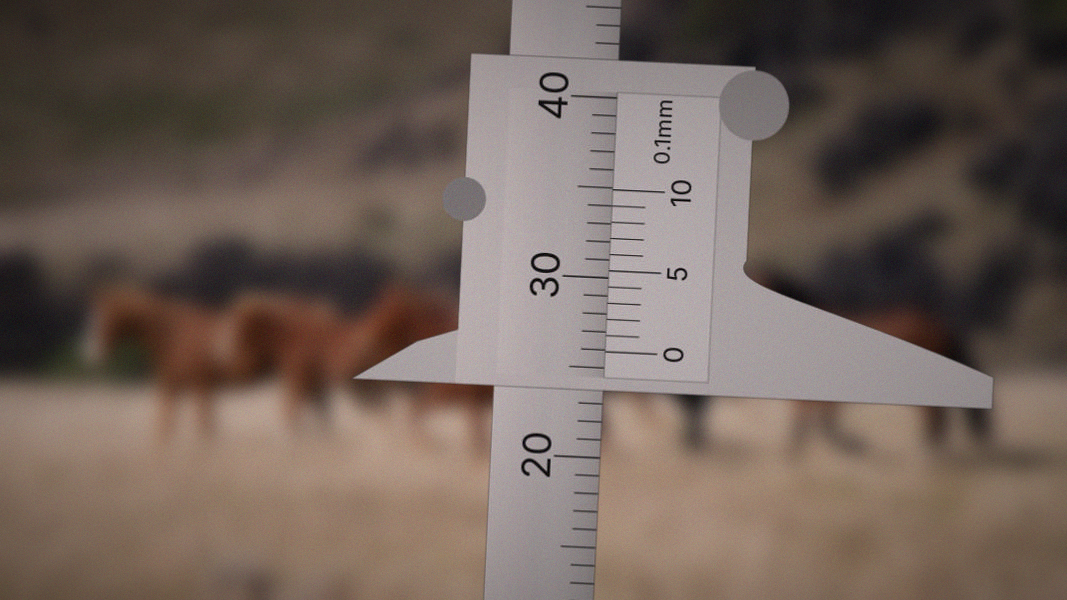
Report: 25.9 mm
